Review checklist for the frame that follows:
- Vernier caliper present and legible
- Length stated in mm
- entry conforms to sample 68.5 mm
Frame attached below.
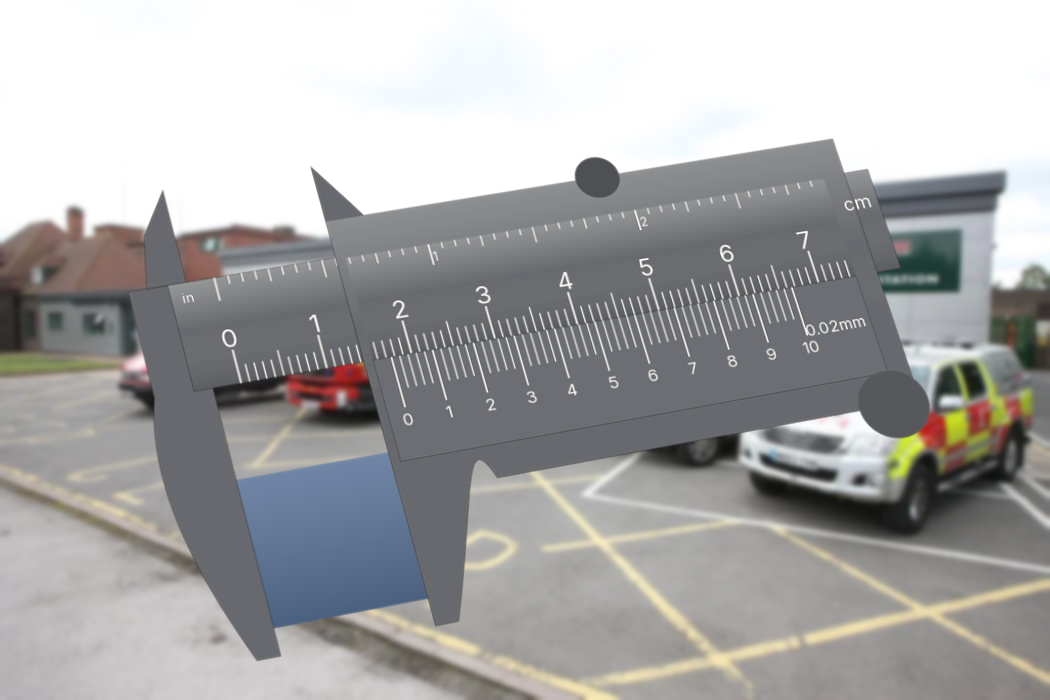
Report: 17.6 mm
